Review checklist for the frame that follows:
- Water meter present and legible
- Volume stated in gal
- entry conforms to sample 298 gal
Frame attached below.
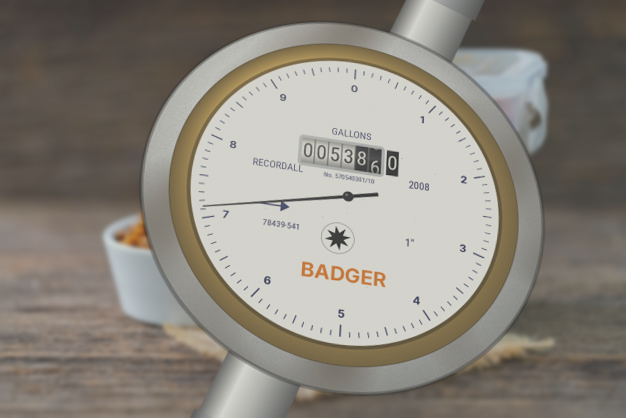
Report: 53857.1 gal
